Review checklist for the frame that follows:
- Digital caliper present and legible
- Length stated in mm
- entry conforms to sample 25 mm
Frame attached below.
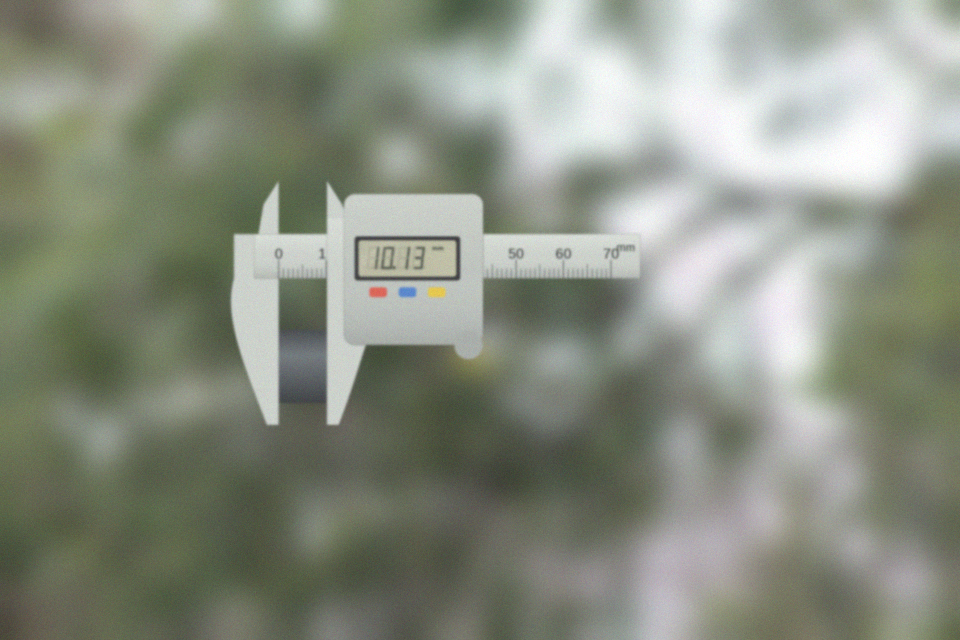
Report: 10.13 mm
